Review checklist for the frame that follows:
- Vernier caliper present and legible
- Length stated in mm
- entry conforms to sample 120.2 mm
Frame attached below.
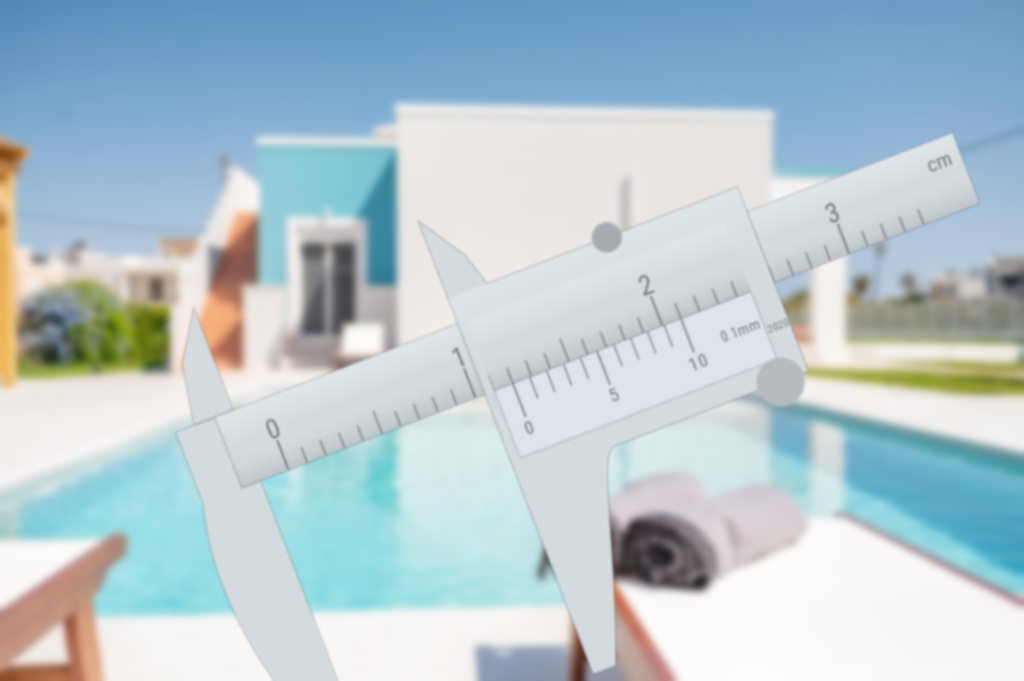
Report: 12.0 mm
